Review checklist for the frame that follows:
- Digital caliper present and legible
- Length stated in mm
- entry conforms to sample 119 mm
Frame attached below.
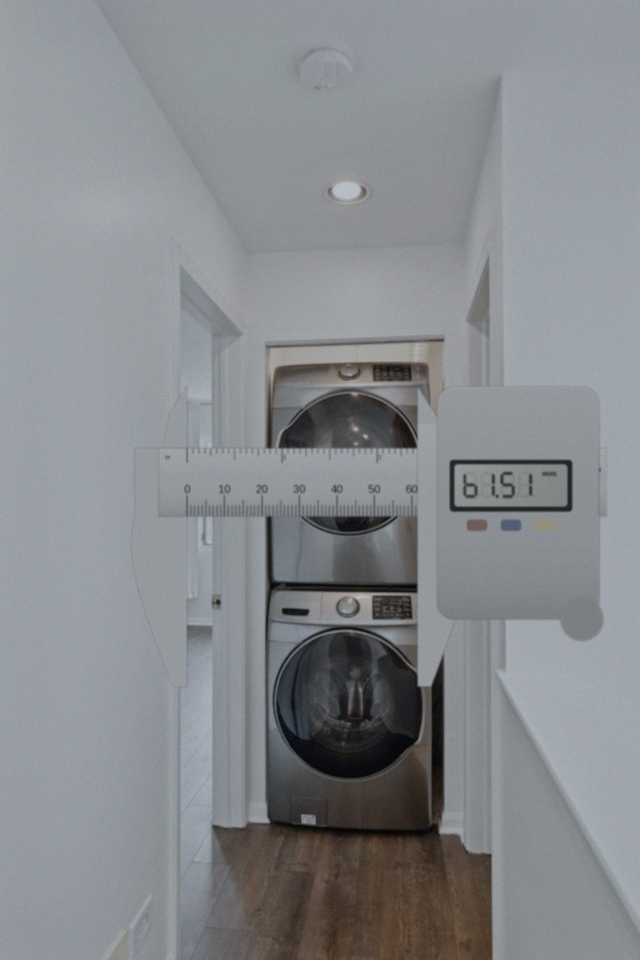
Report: 61.51 mm
